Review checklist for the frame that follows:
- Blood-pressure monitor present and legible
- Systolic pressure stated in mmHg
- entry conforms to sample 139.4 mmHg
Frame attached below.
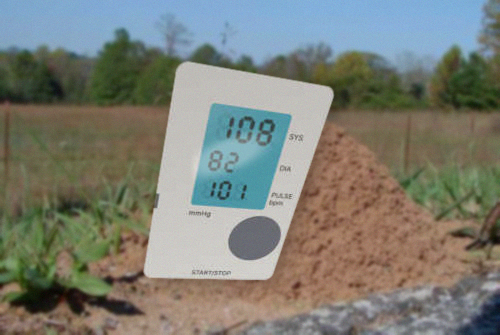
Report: 108 mmHg
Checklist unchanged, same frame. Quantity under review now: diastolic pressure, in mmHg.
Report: 82 mmHg
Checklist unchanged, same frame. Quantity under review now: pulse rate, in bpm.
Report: 101 bpm
